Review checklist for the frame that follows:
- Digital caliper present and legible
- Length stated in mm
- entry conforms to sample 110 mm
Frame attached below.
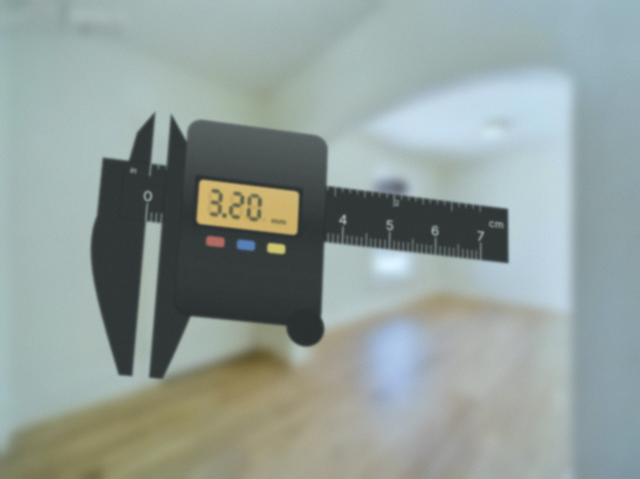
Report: 3.20 mm
